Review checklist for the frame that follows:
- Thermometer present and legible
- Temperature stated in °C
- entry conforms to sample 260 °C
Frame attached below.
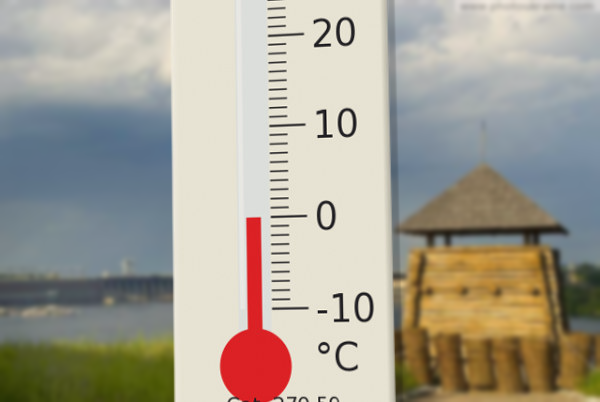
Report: 0 °C
